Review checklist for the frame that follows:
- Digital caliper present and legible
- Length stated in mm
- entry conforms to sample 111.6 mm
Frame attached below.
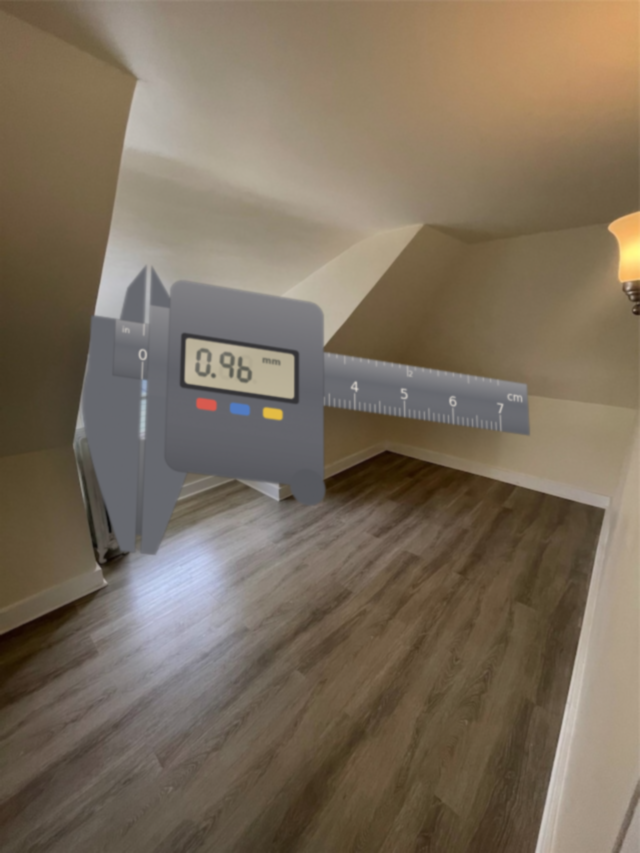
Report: 0.96 mm
